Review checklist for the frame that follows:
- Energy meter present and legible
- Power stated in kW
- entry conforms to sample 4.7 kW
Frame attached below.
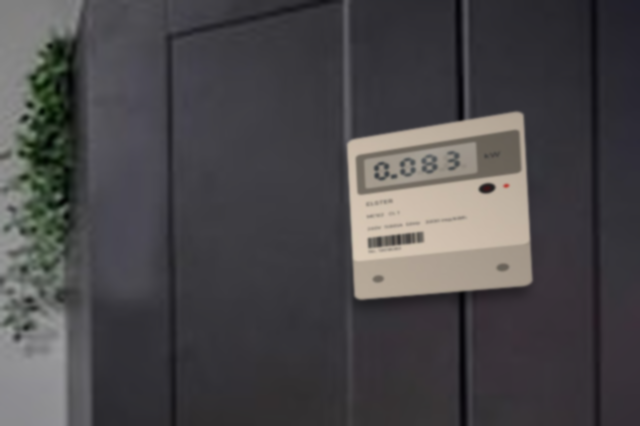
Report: 0.083 kW
